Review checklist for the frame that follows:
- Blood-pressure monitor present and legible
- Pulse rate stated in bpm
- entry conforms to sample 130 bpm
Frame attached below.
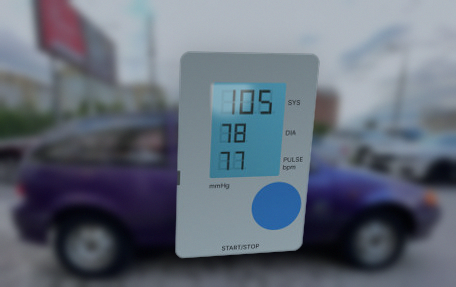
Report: 77 bpm
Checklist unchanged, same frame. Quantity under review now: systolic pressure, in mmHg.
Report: 105 mmHg
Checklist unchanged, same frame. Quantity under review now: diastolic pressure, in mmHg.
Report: 78 mmHg
